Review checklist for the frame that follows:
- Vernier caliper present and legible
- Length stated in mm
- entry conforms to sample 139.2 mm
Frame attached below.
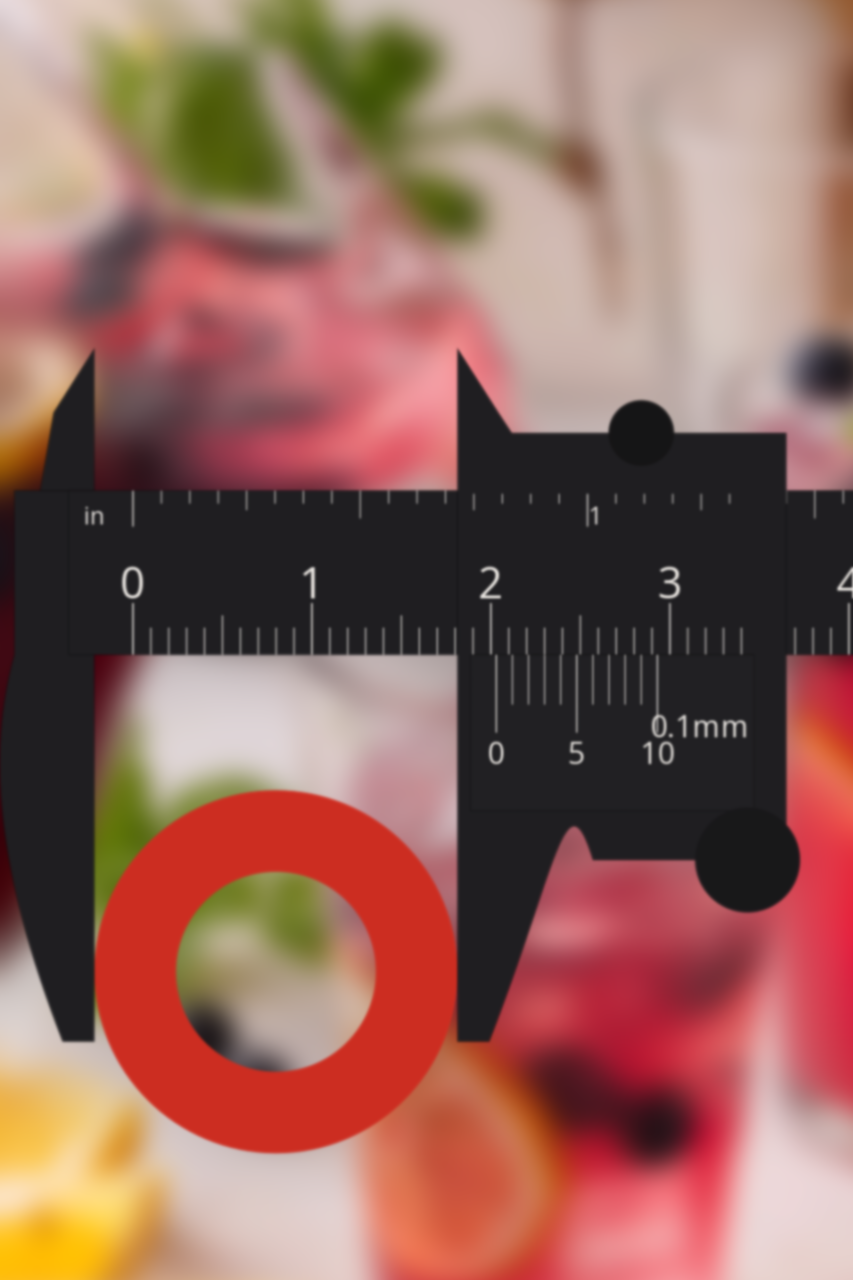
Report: 20.3 mm
